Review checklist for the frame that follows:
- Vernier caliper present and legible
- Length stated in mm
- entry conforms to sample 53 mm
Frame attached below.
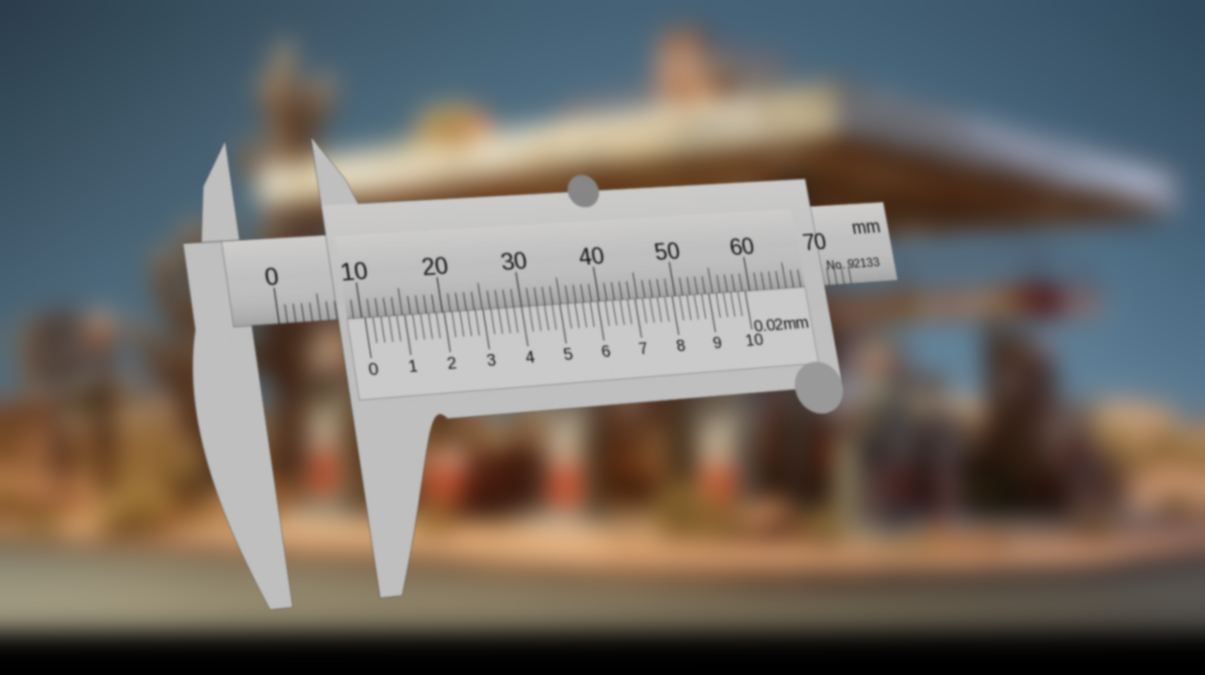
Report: 10.4 mm
